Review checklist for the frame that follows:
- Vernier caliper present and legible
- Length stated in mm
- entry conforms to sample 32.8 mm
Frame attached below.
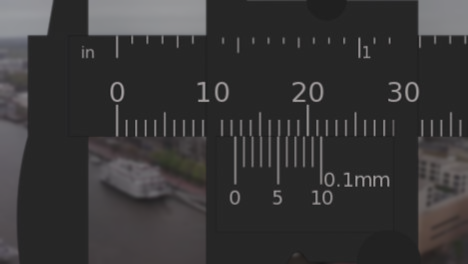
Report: 12.4 mm
